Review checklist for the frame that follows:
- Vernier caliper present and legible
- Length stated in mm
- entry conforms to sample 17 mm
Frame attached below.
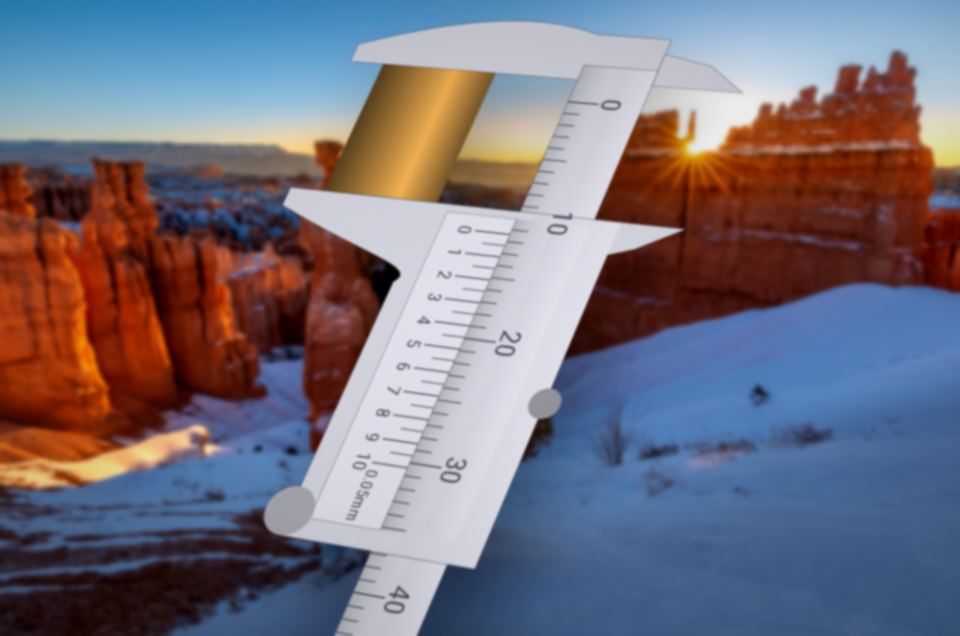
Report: 11.4 mm
